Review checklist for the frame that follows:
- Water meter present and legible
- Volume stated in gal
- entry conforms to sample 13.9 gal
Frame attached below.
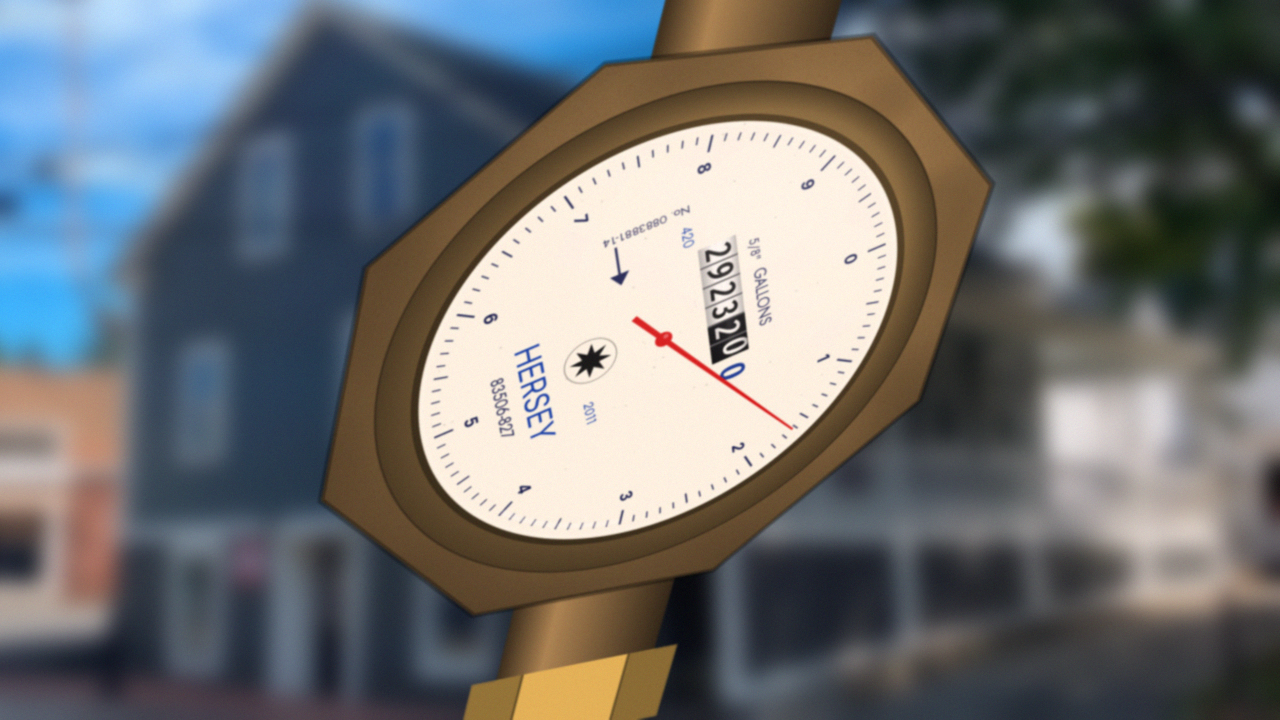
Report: 2923201.6 gal
